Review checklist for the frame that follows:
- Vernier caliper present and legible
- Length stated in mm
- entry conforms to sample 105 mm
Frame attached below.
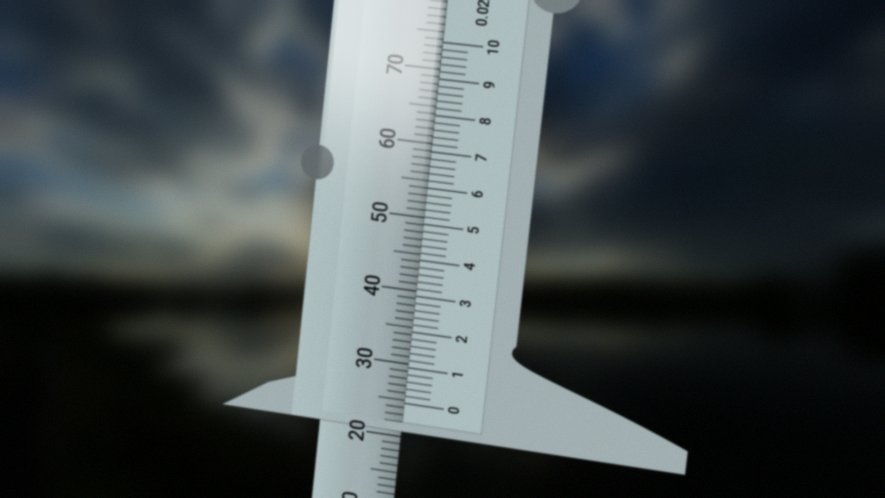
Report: 24.6 mm
